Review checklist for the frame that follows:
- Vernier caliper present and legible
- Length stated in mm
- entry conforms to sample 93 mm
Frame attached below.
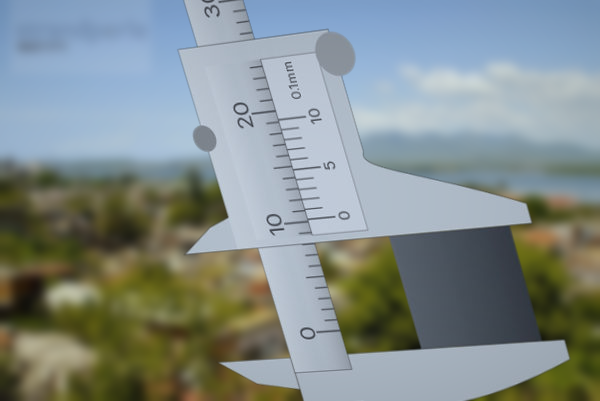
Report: 10.2 mm
